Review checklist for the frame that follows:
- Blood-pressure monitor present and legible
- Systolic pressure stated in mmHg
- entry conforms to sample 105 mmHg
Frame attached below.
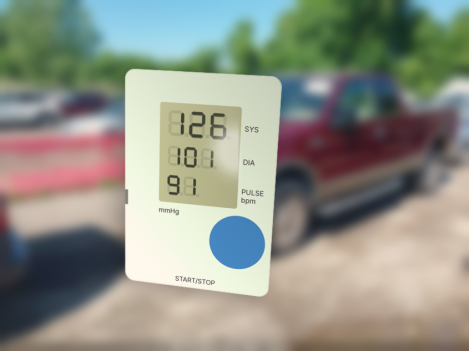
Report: 126 mmHg
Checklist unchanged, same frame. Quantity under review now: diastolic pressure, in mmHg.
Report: 101 mmHg
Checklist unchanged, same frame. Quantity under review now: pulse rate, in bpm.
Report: 91 bpm
